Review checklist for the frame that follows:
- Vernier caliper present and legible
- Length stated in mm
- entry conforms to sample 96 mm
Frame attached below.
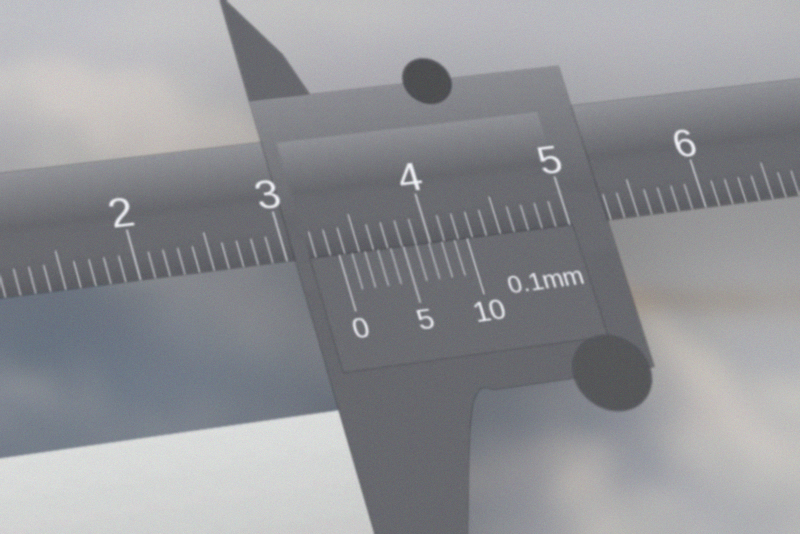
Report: 33.6 mm
